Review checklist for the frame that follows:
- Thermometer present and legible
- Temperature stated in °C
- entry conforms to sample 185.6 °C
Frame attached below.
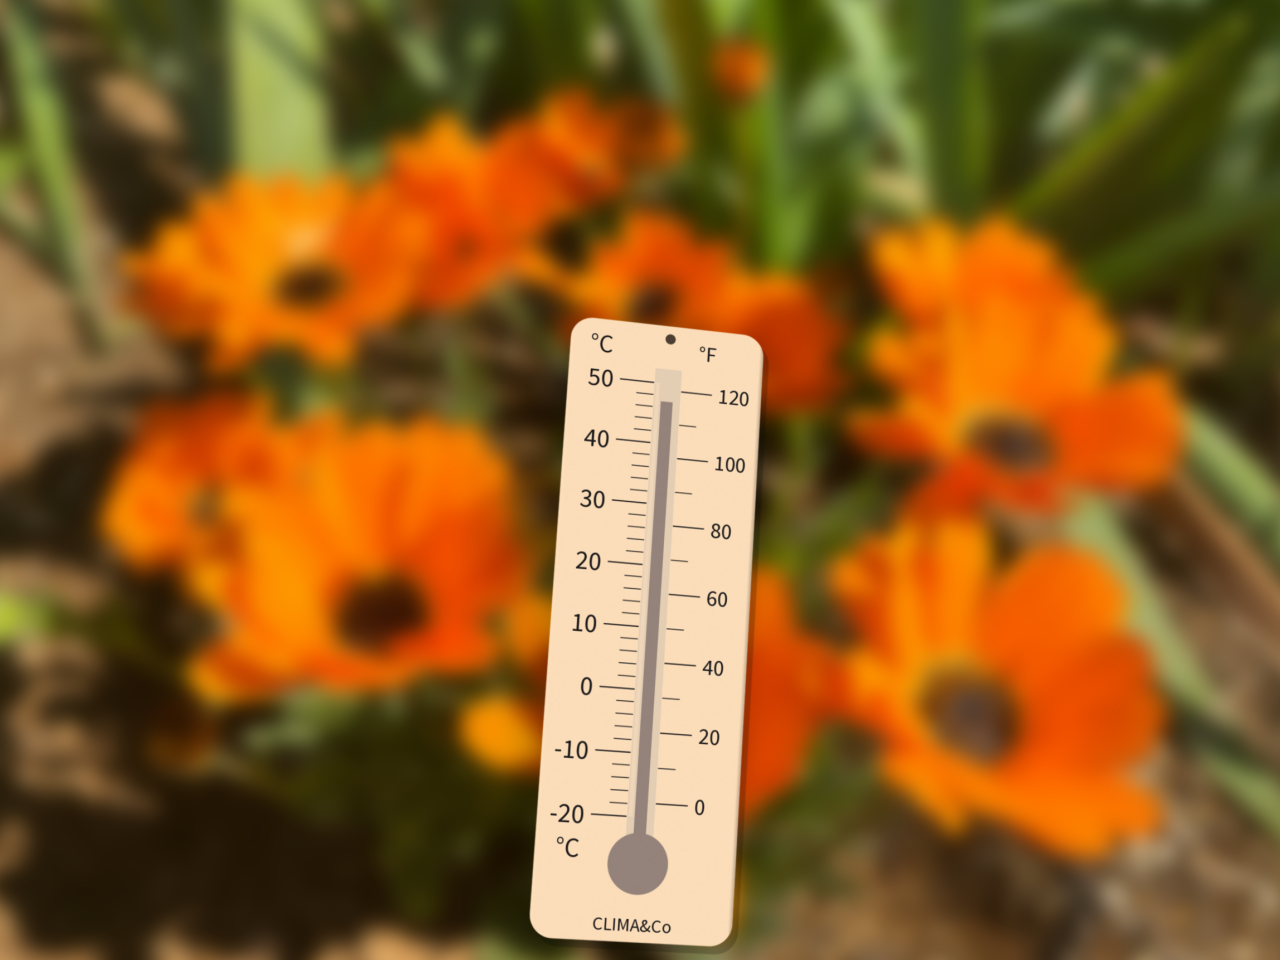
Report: 47 °C
